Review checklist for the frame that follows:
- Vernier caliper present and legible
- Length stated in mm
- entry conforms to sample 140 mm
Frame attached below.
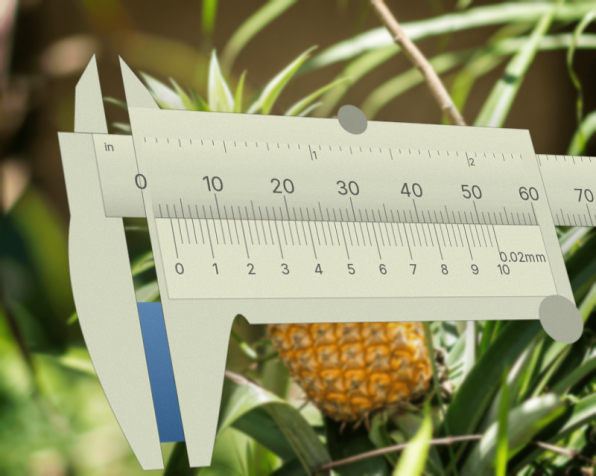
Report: 3.2 mm
